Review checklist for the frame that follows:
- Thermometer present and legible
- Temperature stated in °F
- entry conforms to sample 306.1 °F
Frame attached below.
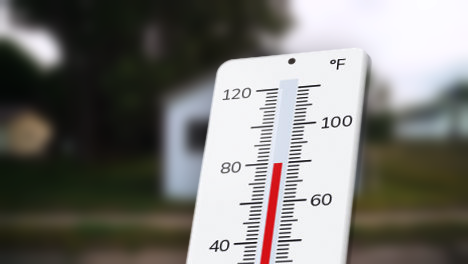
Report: 80 °F
